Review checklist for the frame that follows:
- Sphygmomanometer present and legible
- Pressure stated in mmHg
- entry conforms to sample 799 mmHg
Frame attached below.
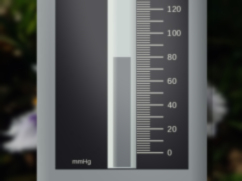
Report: 80 mmHg
